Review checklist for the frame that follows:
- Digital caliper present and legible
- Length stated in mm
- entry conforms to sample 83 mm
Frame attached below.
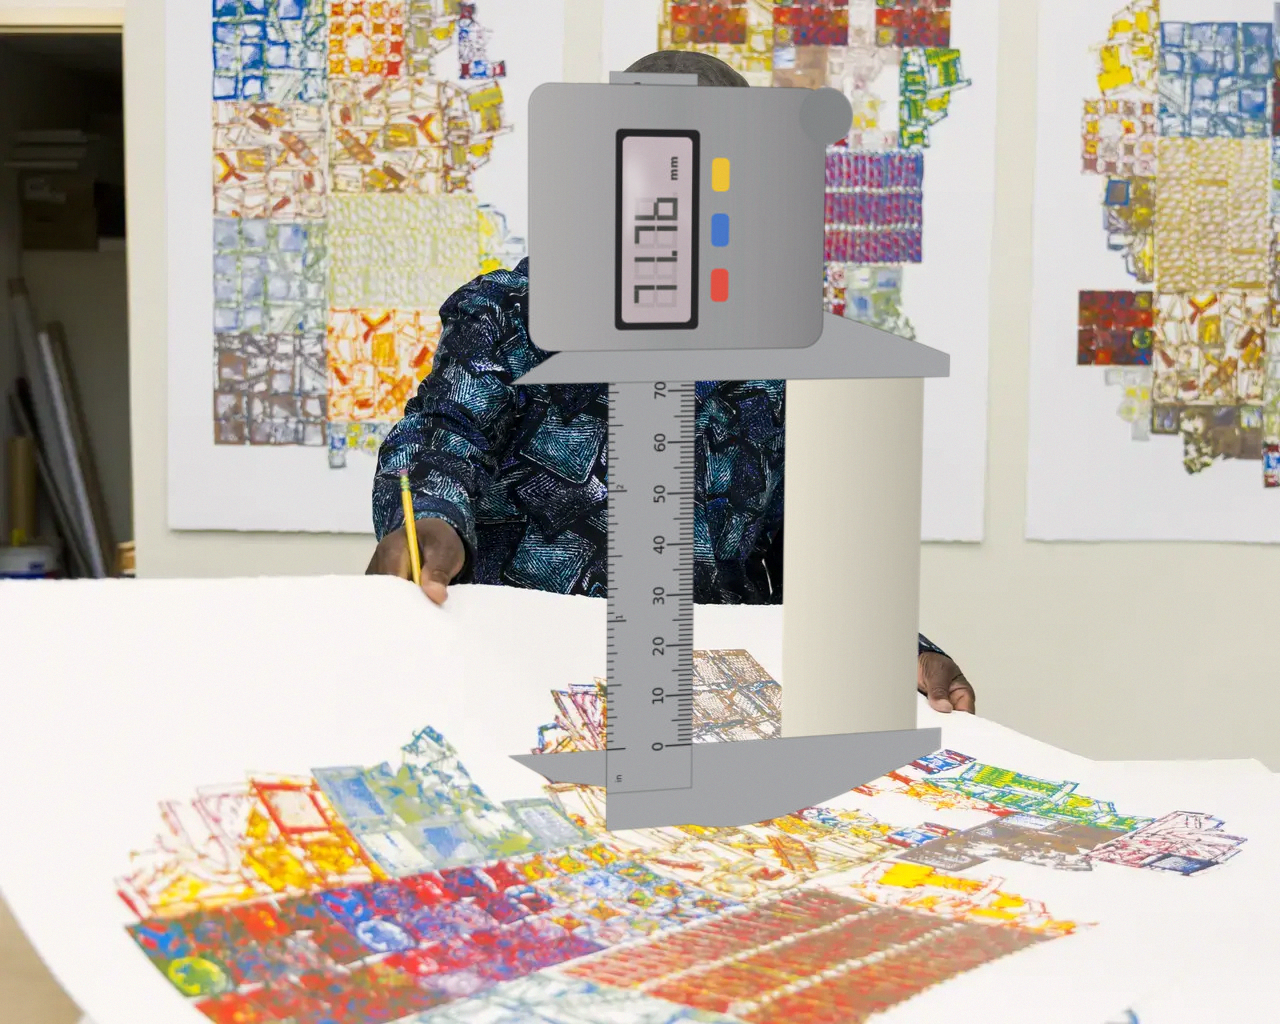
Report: 71.76 mm
